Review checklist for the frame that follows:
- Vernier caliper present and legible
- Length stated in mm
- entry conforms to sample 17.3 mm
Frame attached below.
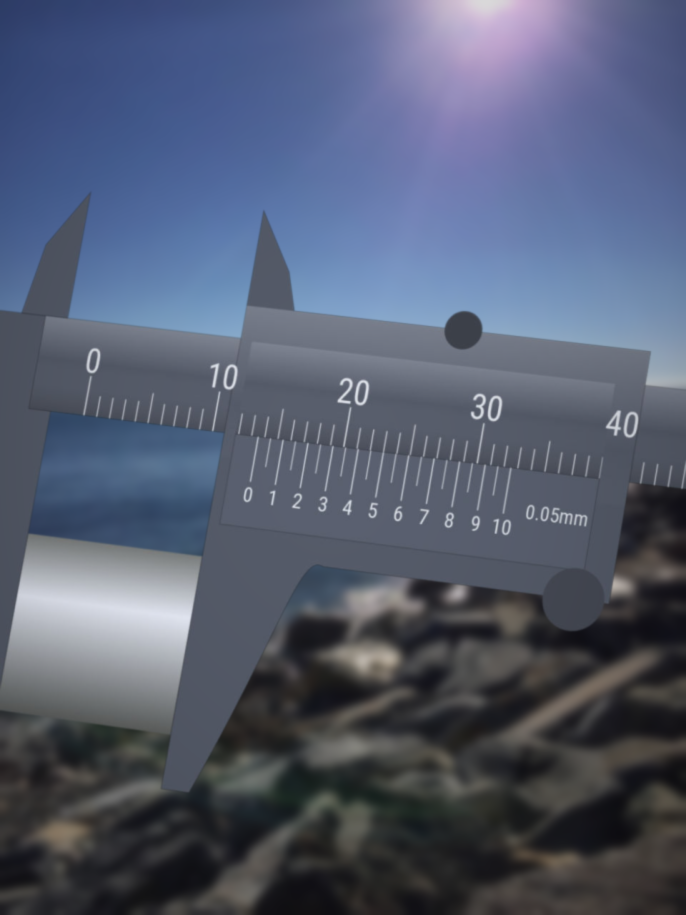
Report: 13.5 mm
